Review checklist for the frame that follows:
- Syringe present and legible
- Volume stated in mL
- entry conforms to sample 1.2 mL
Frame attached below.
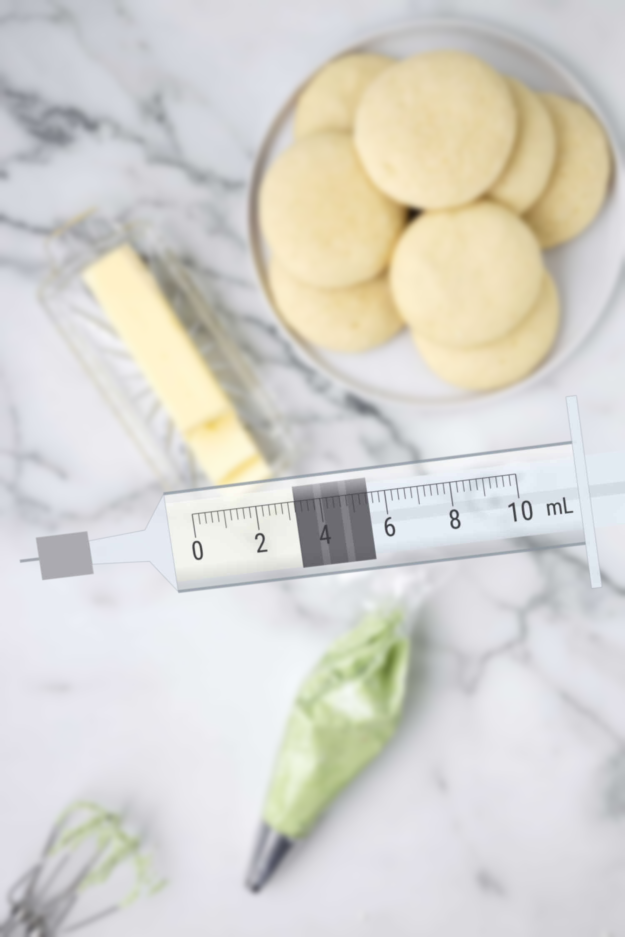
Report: 3.2 mL
